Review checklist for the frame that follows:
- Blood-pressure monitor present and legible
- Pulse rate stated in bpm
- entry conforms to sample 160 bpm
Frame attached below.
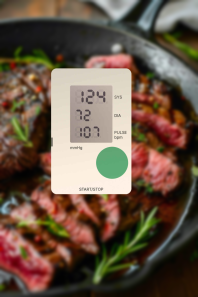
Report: 107 bpm
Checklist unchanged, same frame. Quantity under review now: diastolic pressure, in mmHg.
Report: 72 mmHg
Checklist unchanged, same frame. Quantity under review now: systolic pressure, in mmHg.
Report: 124 mmHg
